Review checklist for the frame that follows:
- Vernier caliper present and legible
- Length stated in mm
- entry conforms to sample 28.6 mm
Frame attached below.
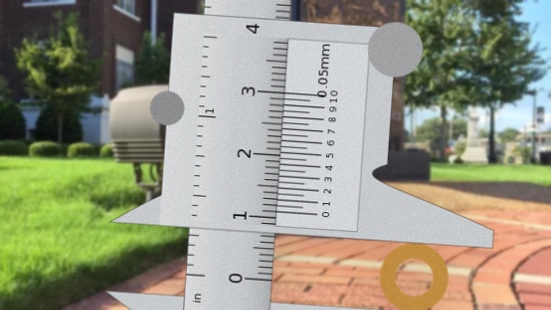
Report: 11.0 mm
